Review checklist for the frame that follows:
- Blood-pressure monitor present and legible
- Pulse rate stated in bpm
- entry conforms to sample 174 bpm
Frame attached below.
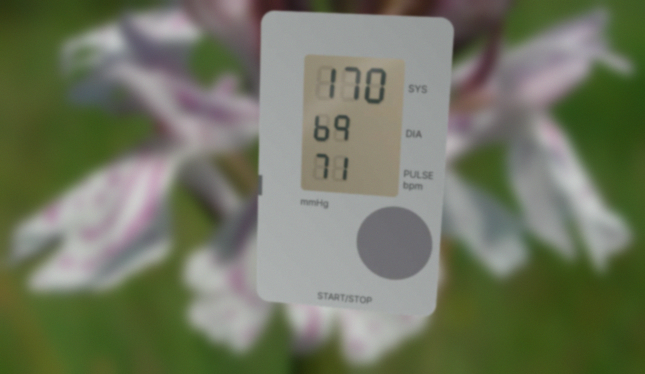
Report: 71 bpm
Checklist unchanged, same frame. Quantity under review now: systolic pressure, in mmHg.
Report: 170 mmHg
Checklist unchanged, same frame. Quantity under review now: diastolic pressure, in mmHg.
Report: 69 mmHg
